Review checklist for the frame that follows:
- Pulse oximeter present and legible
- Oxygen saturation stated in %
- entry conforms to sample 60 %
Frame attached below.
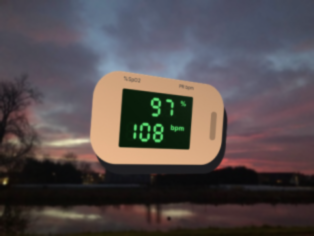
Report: 97 %
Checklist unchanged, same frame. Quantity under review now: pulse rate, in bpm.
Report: 108 bpm
